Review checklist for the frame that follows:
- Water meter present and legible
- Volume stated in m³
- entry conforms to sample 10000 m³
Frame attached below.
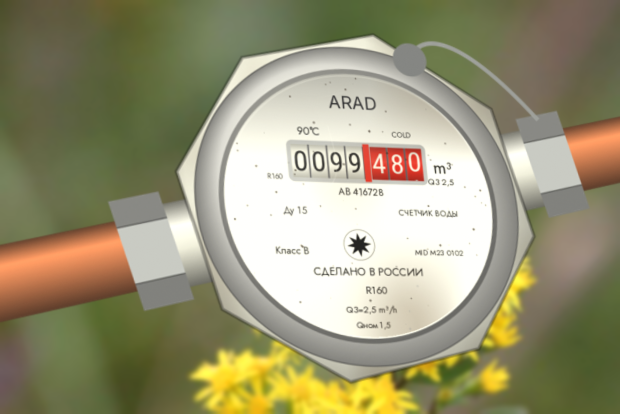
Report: 99.480 m³
